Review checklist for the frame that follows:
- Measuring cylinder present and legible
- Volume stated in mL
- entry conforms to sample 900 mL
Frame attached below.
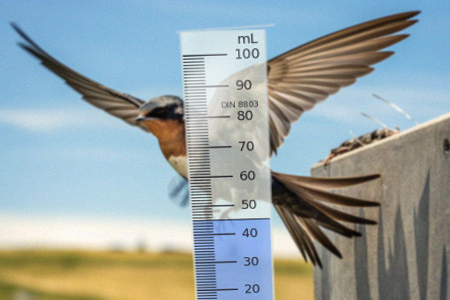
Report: 45 mL
